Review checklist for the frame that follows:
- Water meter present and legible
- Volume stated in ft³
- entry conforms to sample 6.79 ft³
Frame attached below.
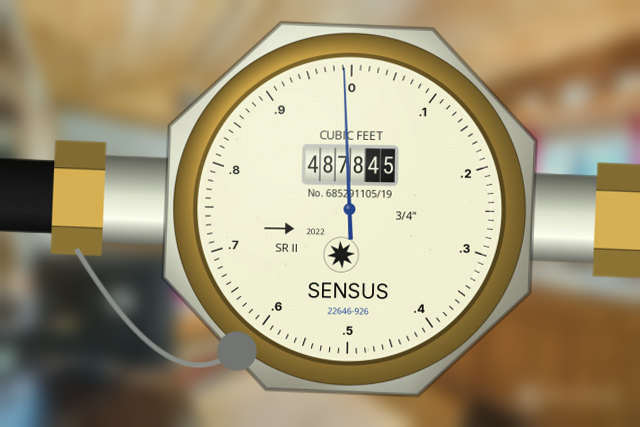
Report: 487844.99 ft³
